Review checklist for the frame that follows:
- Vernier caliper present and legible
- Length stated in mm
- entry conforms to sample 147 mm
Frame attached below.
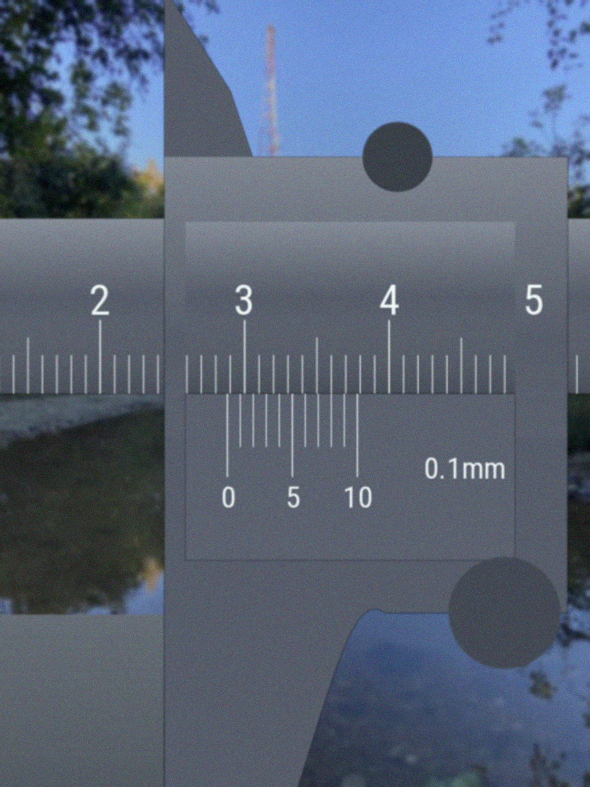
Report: 28.8 mm
